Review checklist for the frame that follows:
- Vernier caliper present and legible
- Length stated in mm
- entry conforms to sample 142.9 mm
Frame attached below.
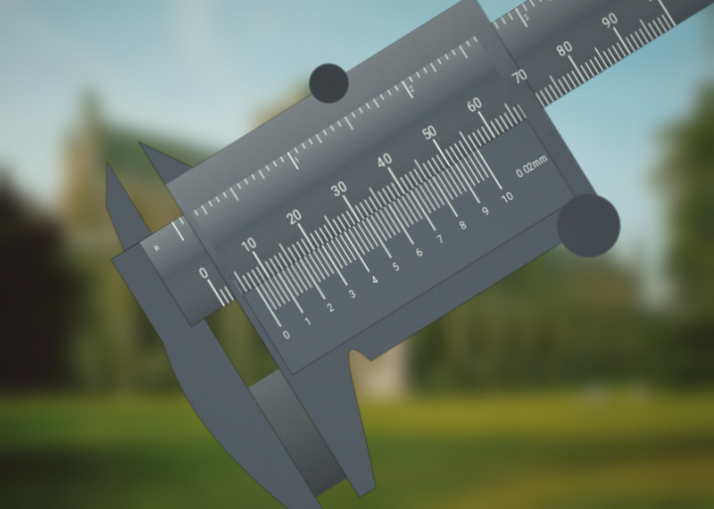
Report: 7.0 mm
